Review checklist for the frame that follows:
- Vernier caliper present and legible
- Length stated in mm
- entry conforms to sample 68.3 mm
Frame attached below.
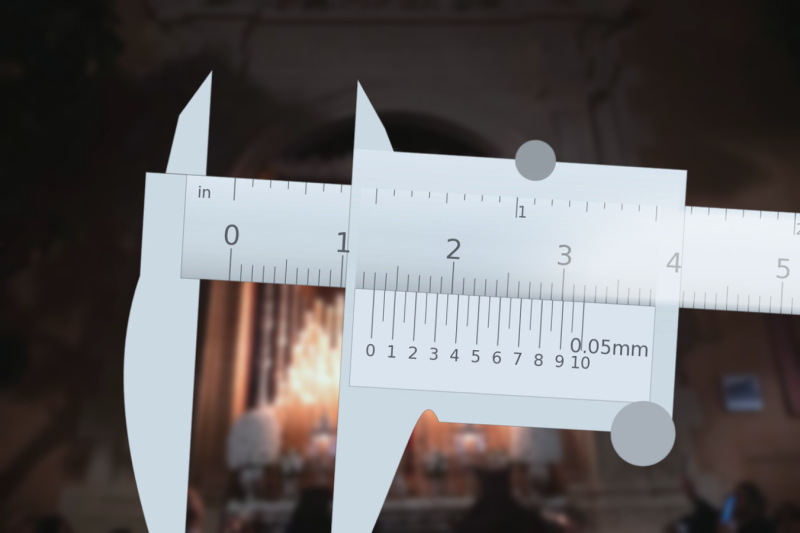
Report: 13.0 mm
